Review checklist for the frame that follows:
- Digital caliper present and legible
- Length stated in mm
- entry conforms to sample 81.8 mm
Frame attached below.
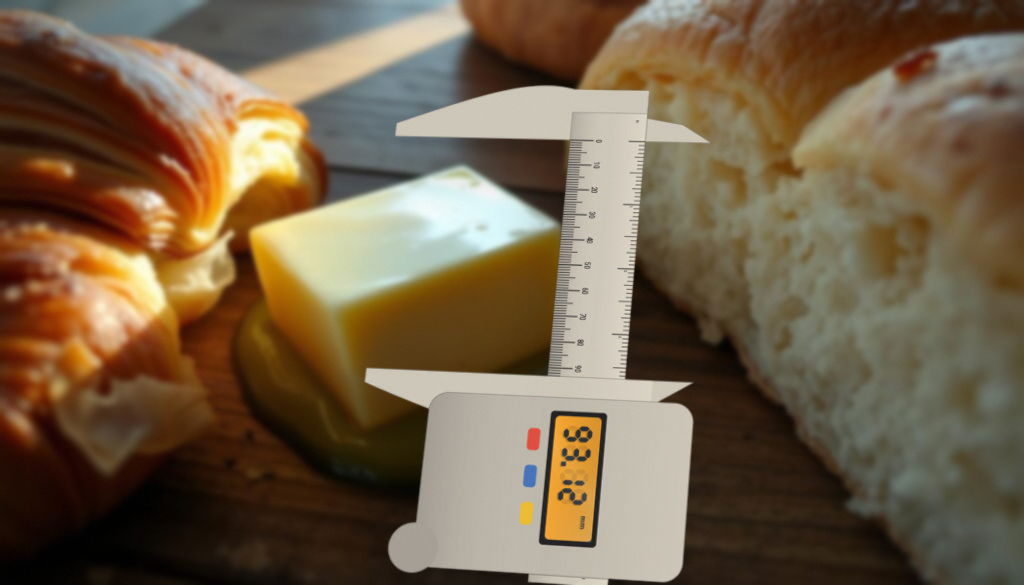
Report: 93.12 mm
